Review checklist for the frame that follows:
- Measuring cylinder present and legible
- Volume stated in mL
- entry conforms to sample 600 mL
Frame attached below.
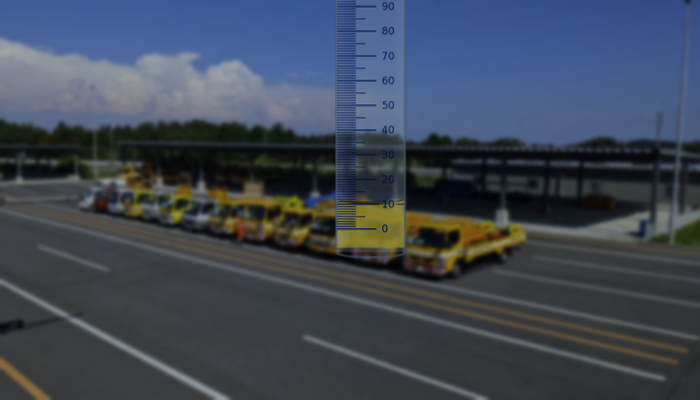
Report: 10 mL
